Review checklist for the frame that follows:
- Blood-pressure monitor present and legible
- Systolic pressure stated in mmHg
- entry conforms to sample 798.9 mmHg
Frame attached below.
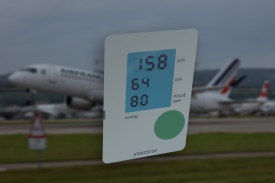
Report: 158 mmHg
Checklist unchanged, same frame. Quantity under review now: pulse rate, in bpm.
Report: 80 bpm
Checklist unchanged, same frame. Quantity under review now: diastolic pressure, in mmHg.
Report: 64 mmHg
